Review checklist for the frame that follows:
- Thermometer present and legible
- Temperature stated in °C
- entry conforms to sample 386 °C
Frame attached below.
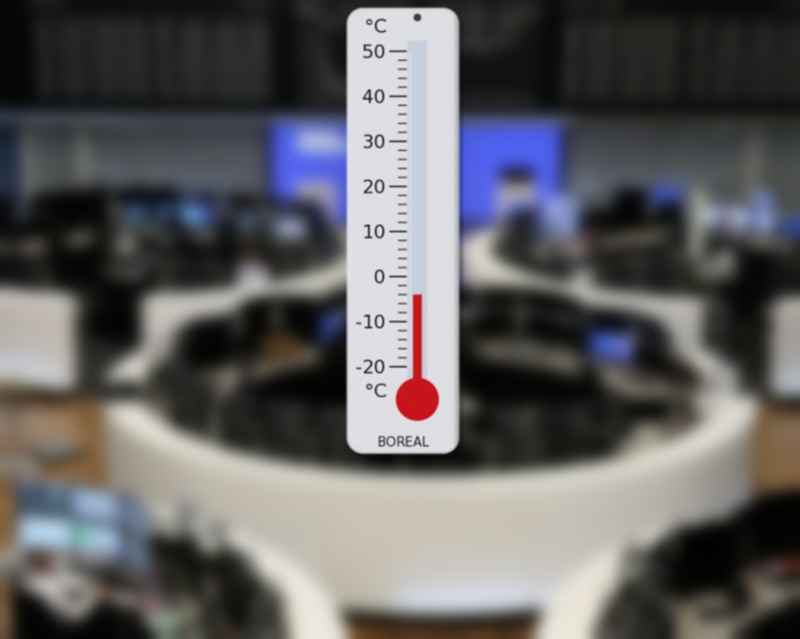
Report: -4 °C
